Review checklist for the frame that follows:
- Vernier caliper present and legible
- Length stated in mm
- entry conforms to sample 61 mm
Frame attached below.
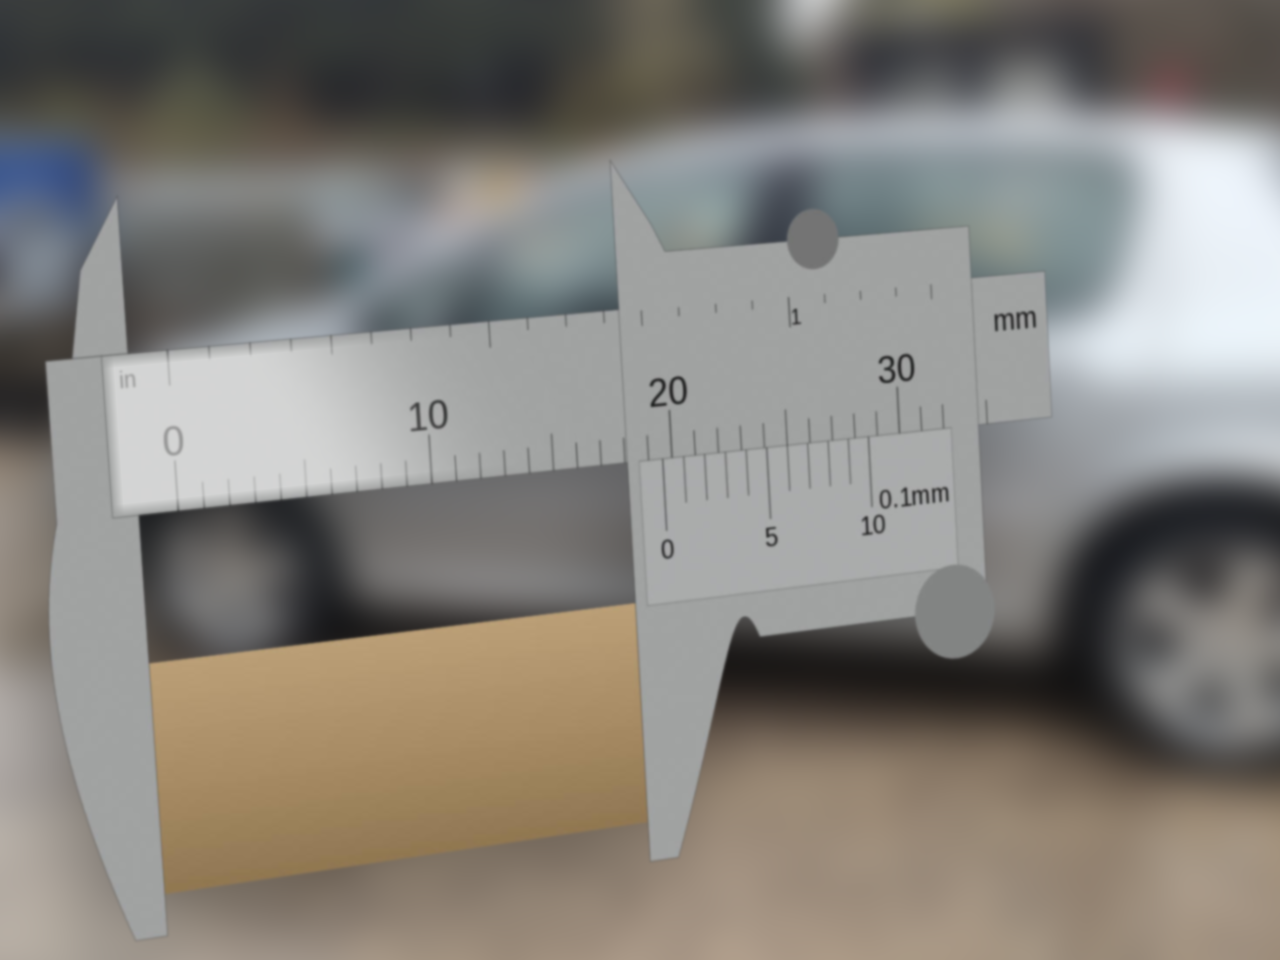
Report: 19.6 mm
